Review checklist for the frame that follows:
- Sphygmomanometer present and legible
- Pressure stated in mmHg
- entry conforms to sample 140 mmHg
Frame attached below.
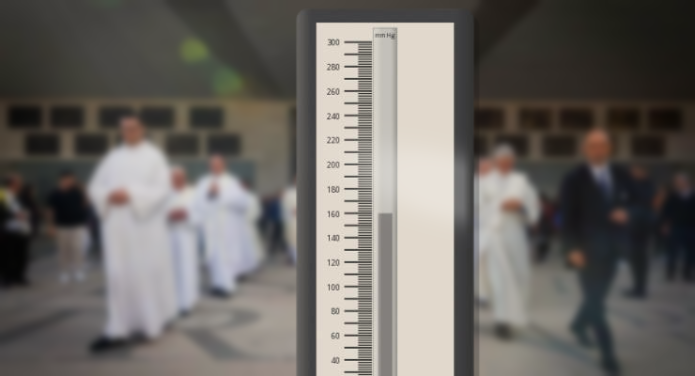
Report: 160 mmHg
